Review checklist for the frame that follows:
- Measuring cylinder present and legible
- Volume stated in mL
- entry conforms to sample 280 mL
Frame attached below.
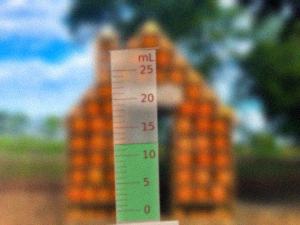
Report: 12 mL
